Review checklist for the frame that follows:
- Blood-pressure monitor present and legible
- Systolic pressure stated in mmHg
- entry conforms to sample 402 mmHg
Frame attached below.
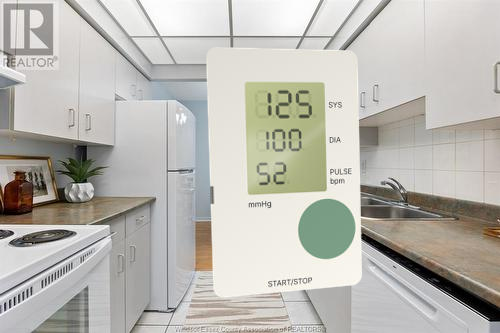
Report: 125 mmHg
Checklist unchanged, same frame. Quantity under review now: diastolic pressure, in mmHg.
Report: 100 mmHg
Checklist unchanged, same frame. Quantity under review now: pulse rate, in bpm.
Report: 52 bpm
